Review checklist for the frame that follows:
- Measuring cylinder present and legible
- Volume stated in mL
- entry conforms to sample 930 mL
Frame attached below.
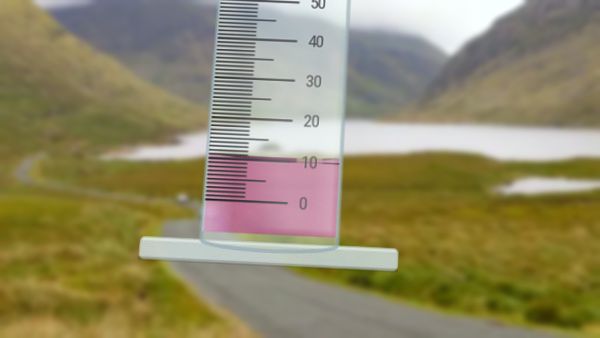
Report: 10 mL
